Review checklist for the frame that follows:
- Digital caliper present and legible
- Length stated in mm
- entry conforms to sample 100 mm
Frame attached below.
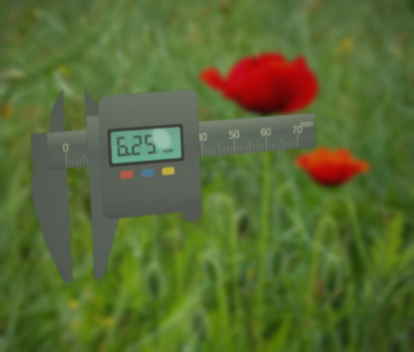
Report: 6.25 mm
